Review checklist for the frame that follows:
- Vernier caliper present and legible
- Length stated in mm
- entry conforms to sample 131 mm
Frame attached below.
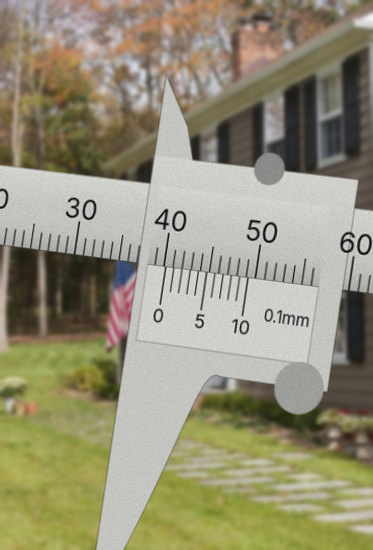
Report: 40.2 mm
